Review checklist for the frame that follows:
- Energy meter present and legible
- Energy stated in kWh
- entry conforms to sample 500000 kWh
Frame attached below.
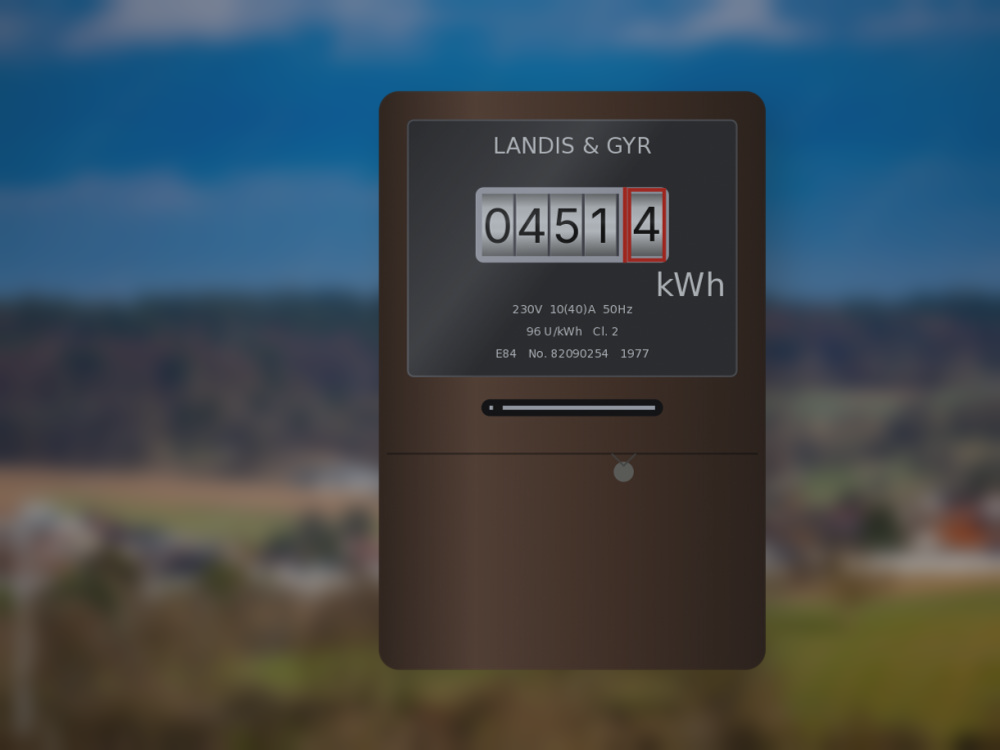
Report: 451.4 kWh
